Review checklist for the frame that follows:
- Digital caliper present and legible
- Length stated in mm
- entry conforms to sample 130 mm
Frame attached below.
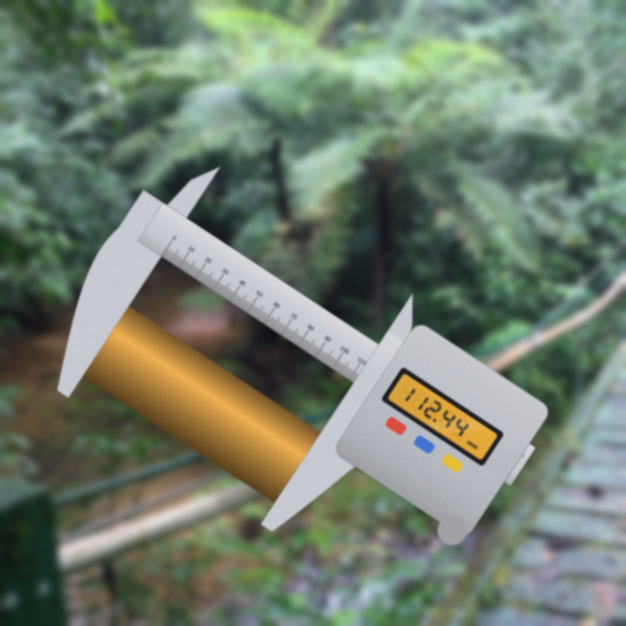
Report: 112.44 mm
